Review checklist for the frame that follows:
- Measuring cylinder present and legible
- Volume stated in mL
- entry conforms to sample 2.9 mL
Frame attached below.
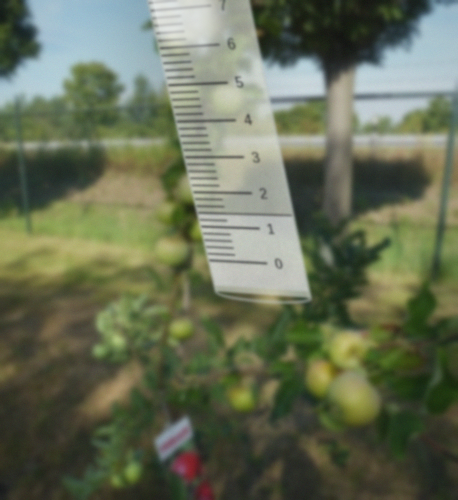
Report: 1.4 mL
